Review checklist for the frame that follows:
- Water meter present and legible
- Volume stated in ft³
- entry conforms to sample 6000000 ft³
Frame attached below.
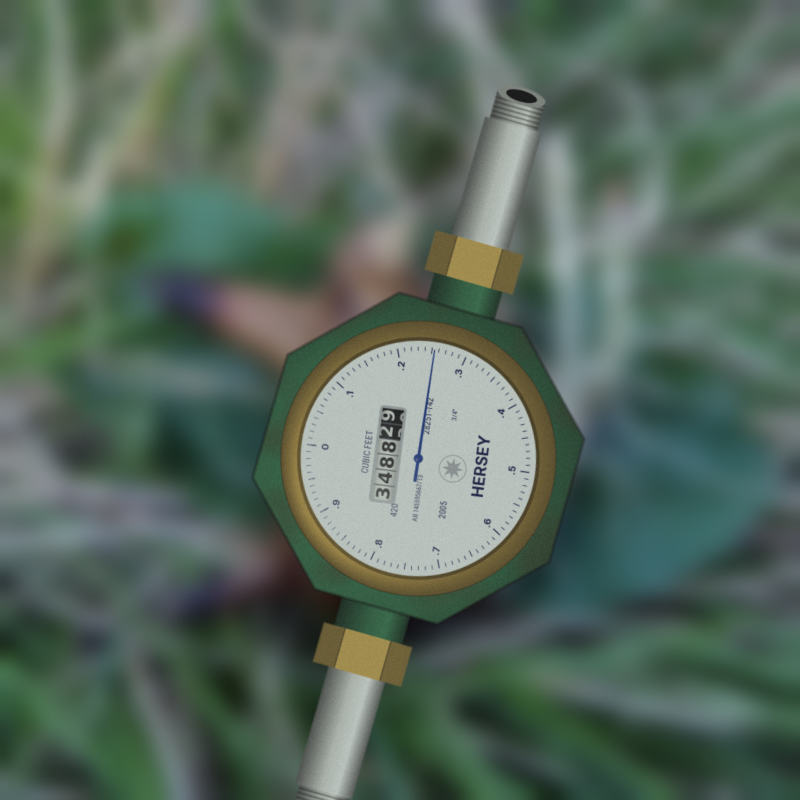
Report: 348829.25 ft³
